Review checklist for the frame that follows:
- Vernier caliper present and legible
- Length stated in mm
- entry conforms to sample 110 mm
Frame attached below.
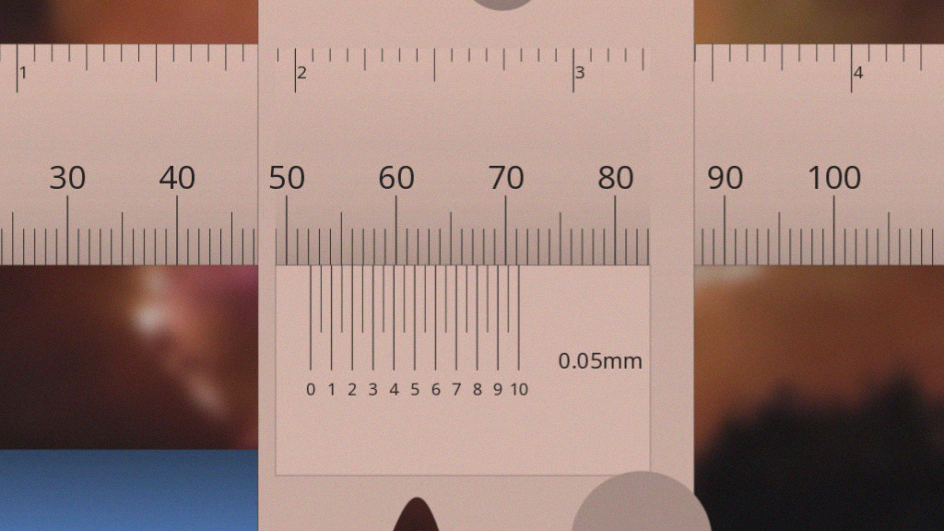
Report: 52.2 mm
